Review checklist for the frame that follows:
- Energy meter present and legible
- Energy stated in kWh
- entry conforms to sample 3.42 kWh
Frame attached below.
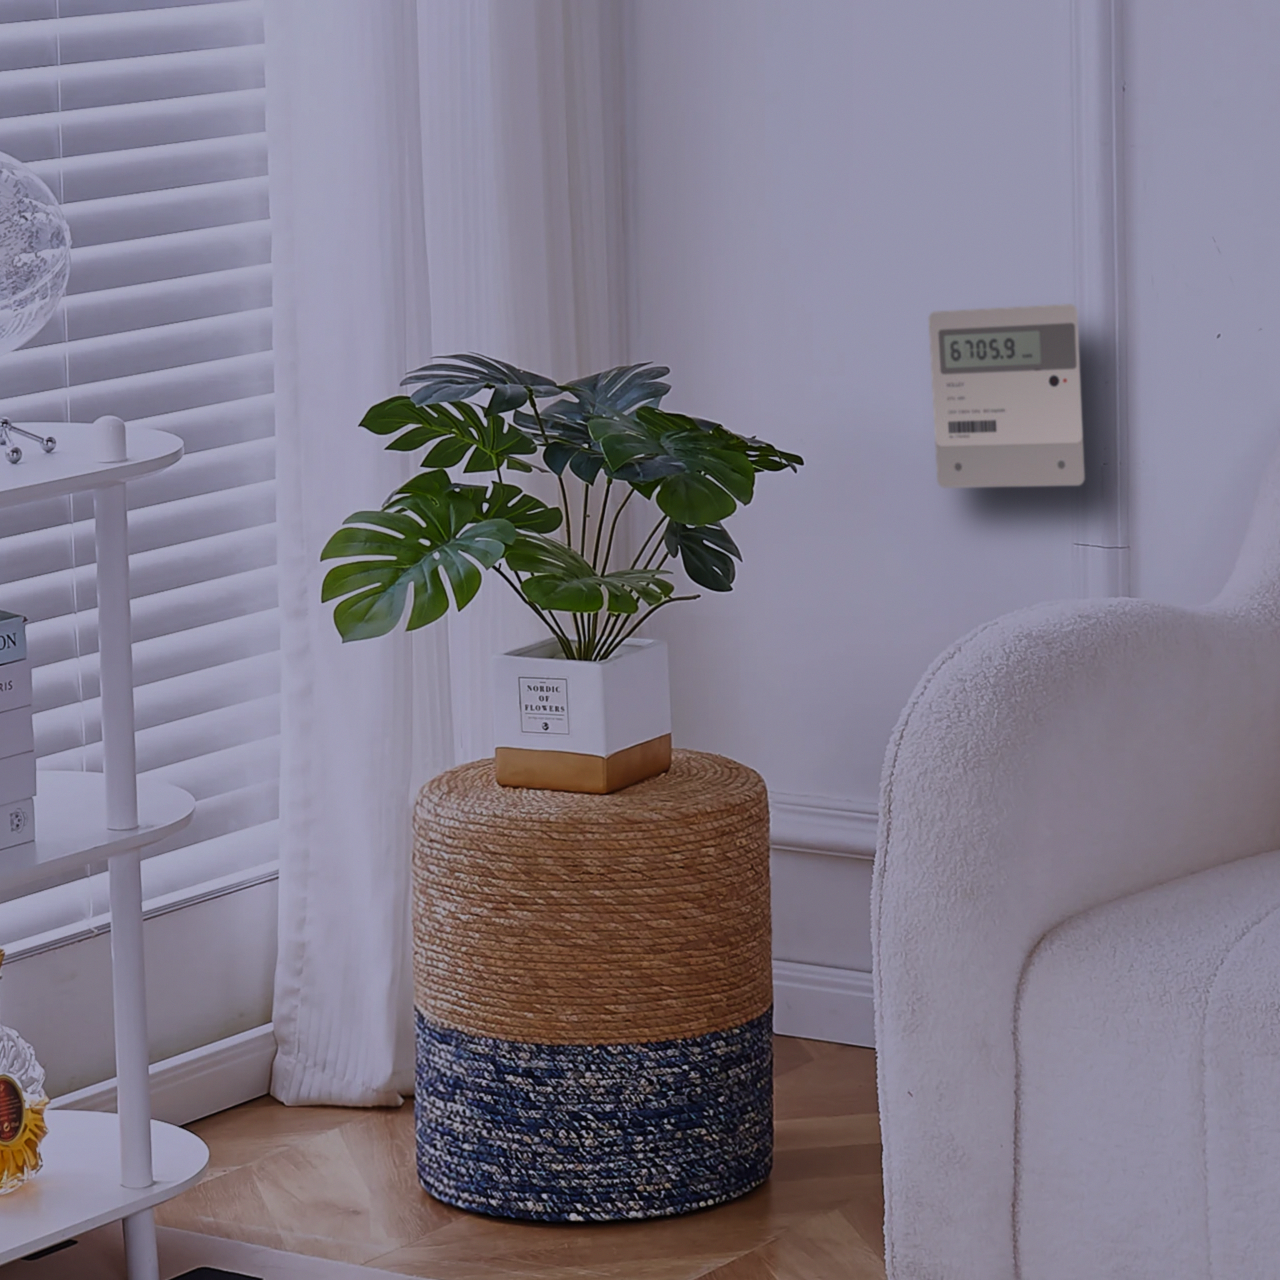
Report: 6705.9 kWh
